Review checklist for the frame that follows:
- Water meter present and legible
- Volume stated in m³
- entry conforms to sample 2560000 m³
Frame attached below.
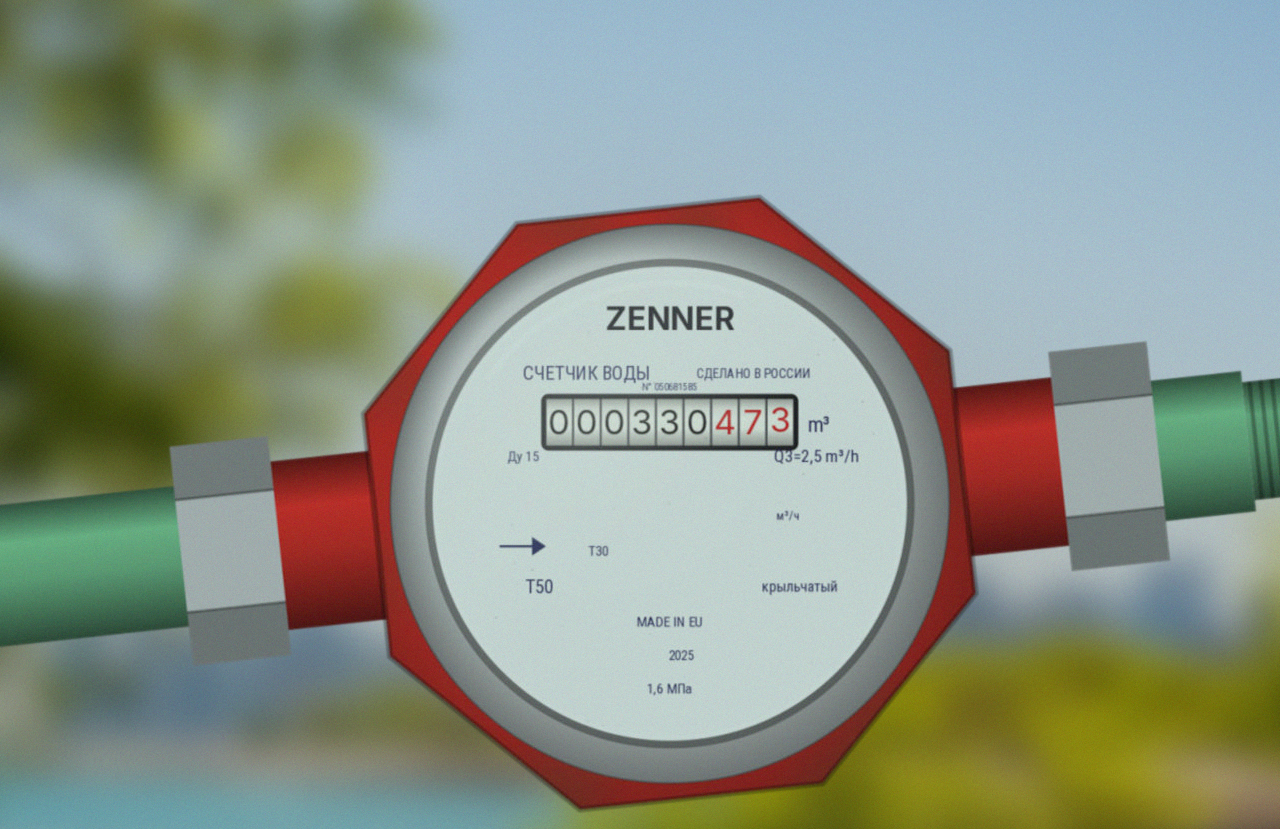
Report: 330.473 m³
